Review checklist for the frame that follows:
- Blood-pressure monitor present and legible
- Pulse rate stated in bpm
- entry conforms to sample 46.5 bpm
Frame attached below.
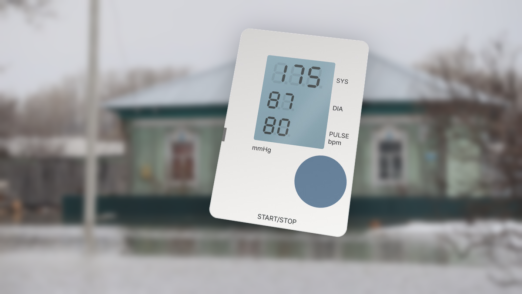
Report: 80 bpm
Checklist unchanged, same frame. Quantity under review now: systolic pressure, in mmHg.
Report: 175 mmHg
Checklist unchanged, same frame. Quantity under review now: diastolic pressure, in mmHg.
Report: 87 mmHg
